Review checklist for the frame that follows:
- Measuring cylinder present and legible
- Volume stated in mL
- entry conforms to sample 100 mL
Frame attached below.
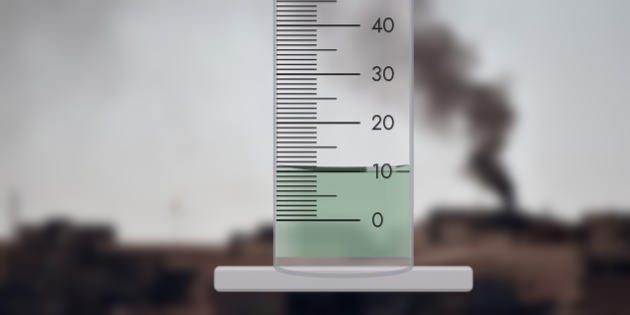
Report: 10 mL
